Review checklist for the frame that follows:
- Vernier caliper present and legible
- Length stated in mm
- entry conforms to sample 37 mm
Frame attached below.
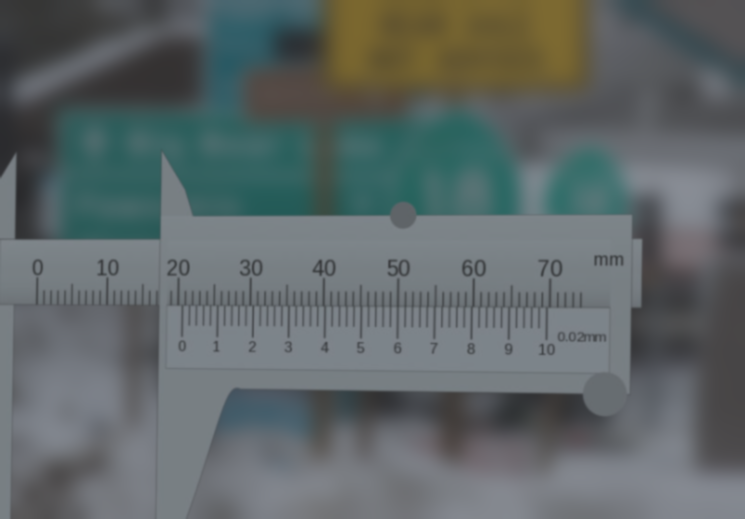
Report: 20.6 mm
